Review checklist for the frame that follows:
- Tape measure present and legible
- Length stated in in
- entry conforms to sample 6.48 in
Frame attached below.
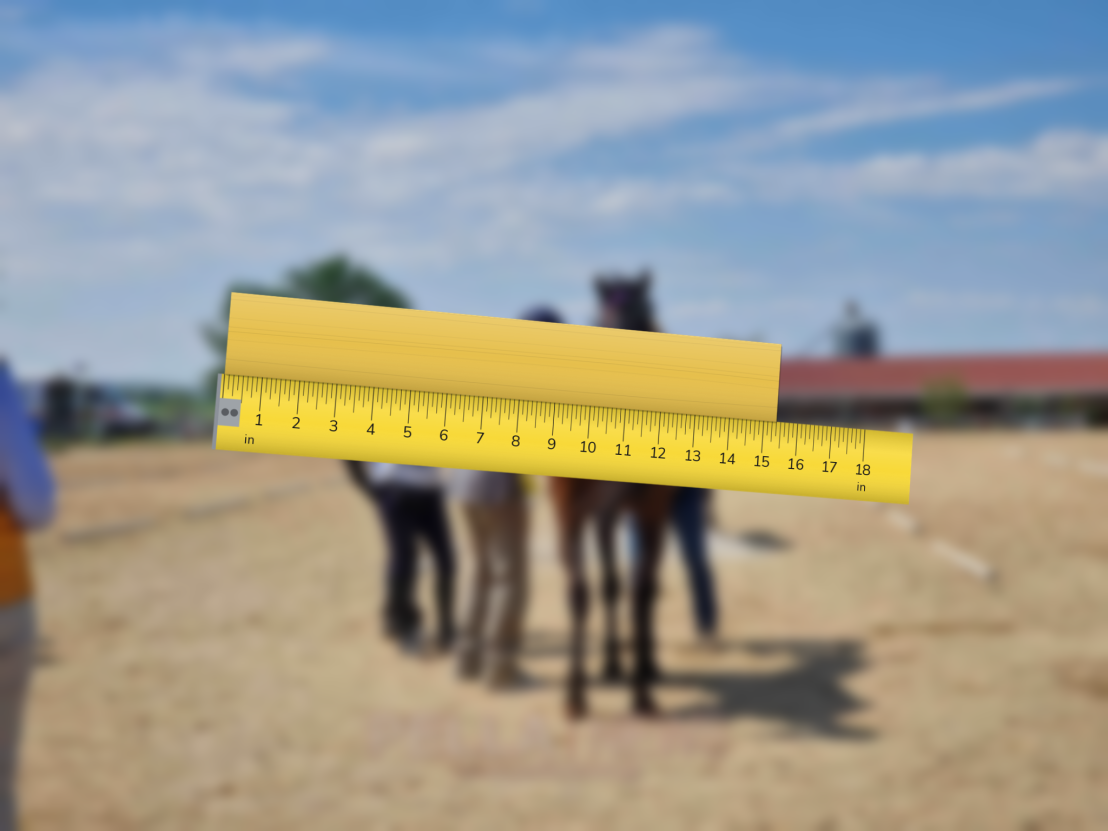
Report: 15.375 in
